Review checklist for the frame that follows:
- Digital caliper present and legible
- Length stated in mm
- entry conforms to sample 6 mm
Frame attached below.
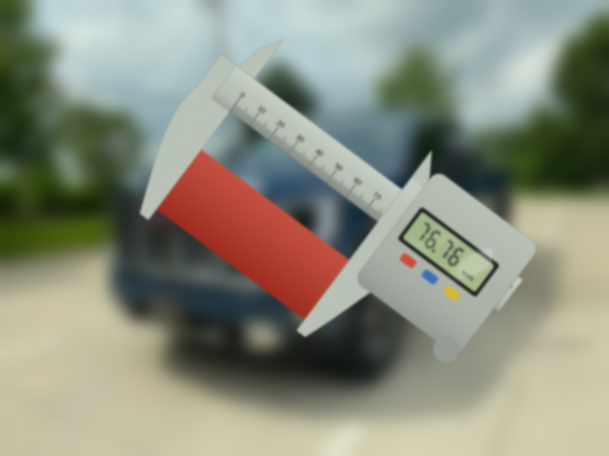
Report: 76.76 mm
